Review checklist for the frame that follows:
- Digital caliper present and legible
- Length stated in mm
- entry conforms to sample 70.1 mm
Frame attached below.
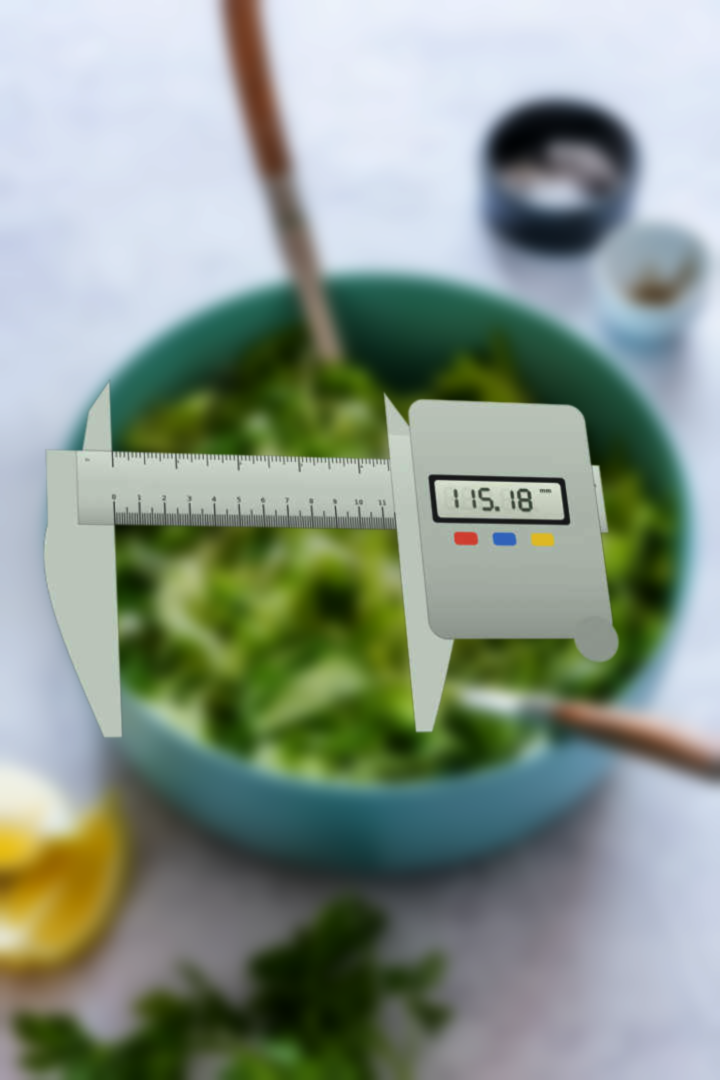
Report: 115.18 mm
